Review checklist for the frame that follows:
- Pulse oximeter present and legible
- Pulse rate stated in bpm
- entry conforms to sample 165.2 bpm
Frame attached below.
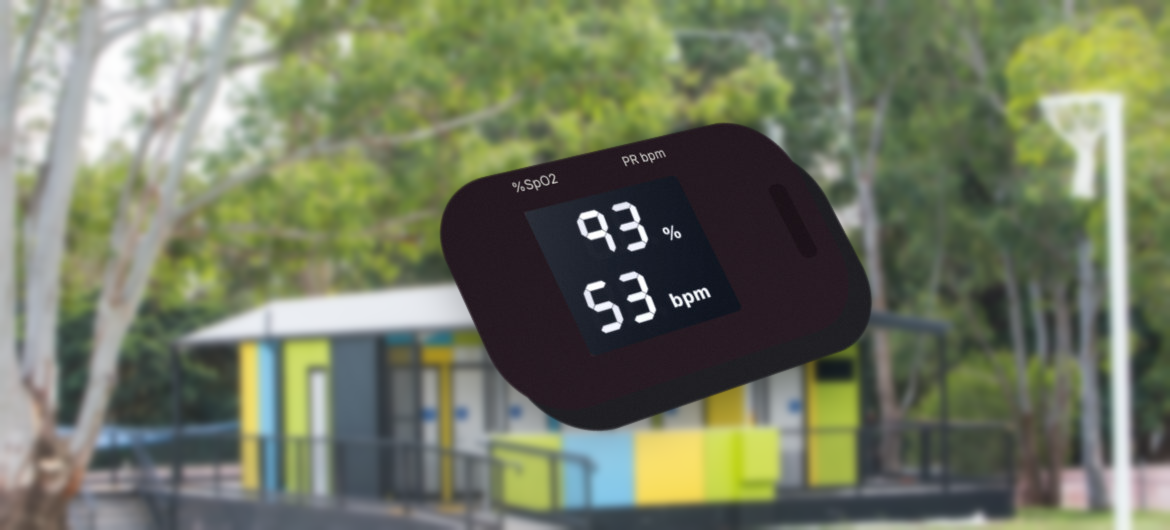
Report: 53 bpm
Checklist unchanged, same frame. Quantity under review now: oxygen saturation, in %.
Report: 93 %
